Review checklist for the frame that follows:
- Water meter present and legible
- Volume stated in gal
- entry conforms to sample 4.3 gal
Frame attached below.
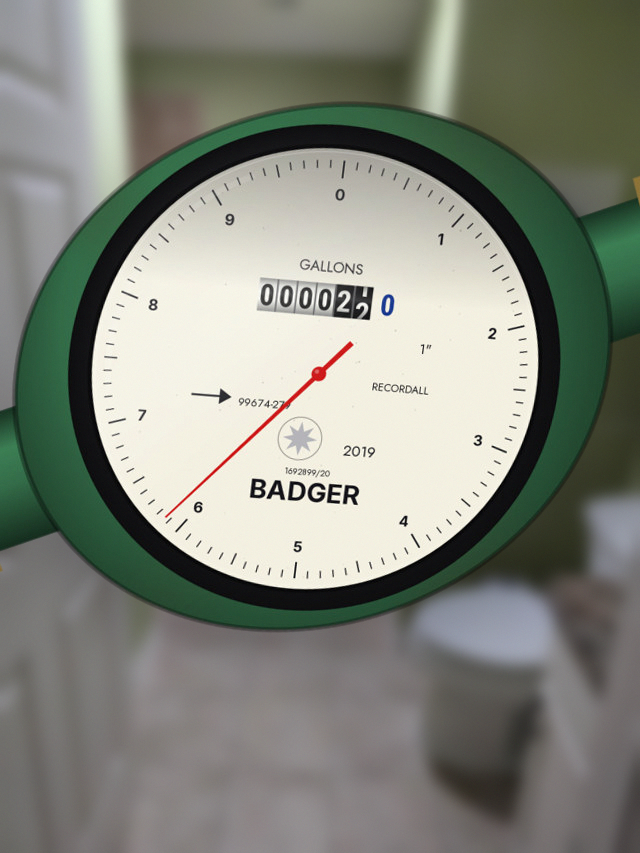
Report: 216.1 gal
